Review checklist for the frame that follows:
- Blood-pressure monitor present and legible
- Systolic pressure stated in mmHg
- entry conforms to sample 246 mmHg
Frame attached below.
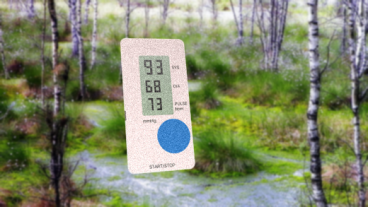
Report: 93 mmHg
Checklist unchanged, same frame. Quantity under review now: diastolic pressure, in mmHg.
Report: 68 mmHg
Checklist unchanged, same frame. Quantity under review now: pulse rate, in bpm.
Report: 73 bpm
